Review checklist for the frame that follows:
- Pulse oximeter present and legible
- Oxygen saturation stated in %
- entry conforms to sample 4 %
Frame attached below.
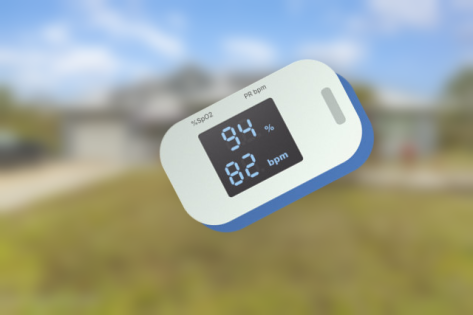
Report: 94 %
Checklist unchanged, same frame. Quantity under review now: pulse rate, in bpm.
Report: 82 bpm
